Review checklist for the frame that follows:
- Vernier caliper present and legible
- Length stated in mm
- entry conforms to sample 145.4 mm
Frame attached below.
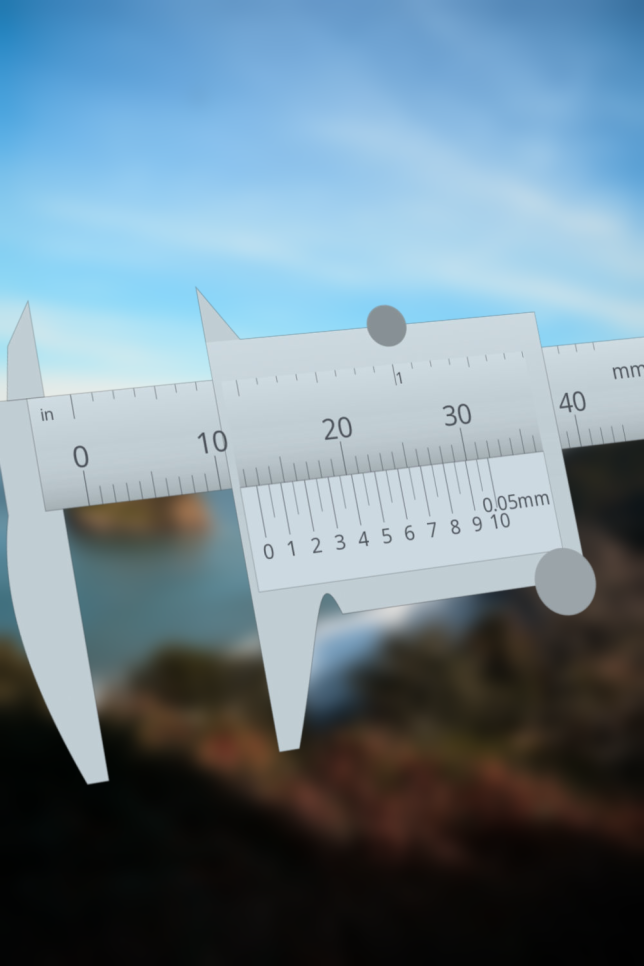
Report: 12.8 mm
